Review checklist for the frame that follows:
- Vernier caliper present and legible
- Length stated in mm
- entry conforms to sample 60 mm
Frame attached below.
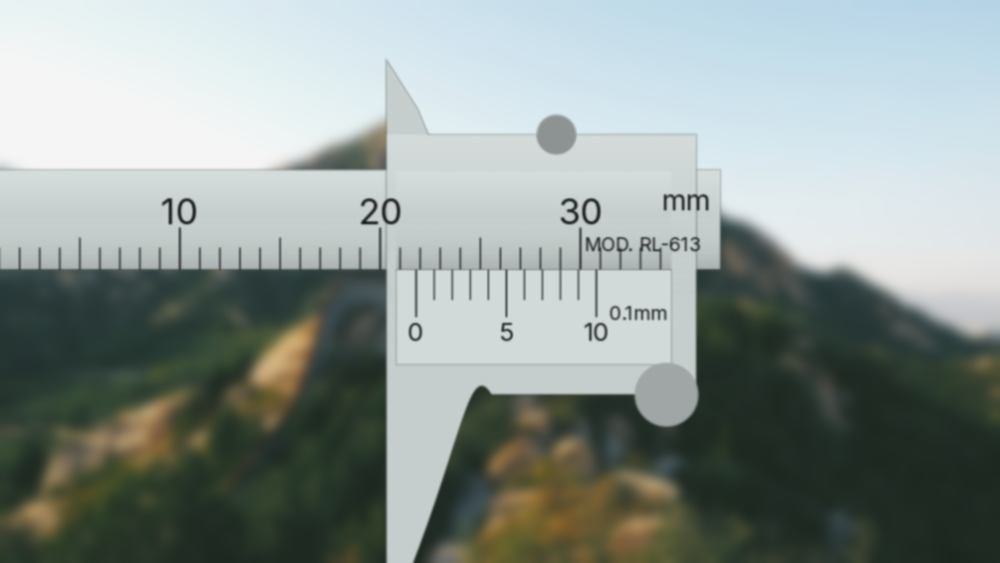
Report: 21.8 mm
